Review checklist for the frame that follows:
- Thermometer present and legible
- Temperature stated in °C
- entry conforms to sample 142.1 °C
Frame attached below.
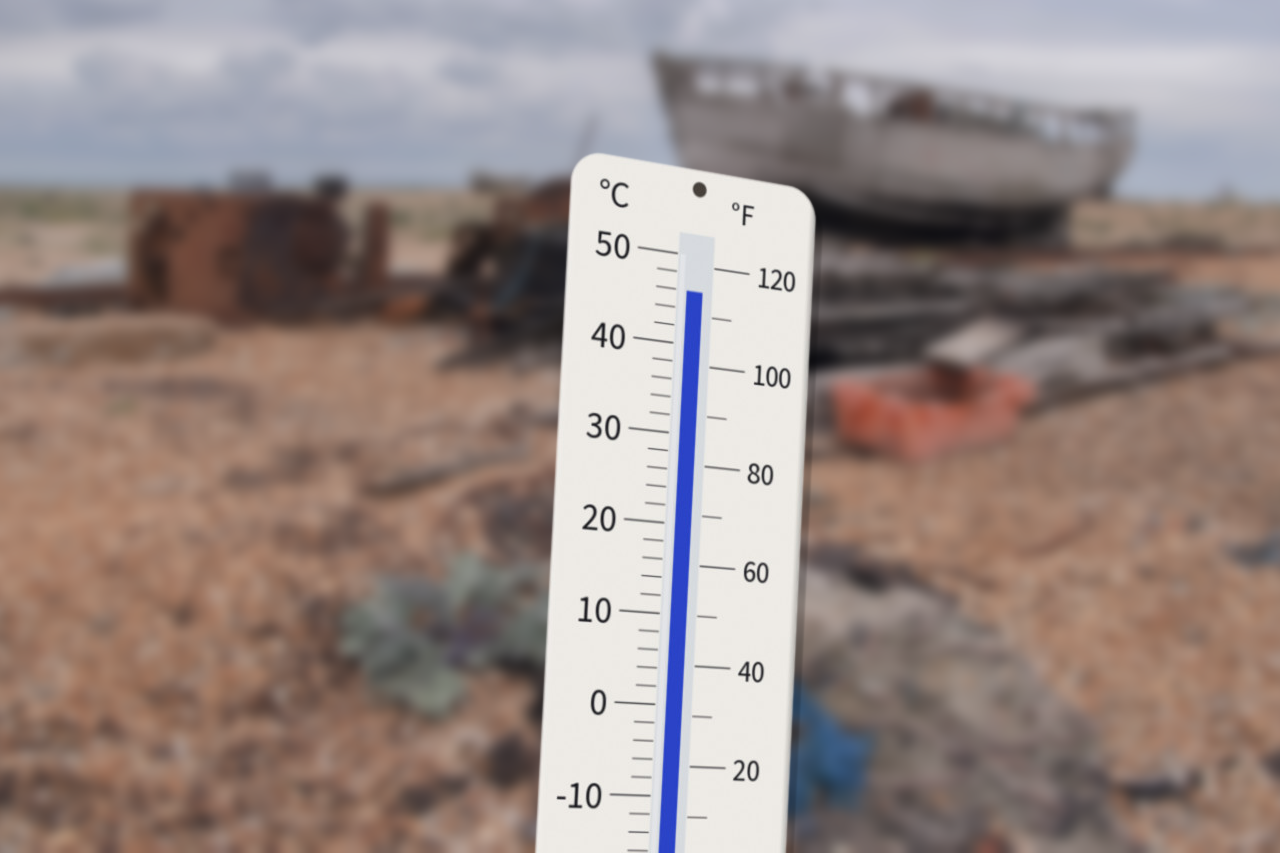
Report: 46 °C
